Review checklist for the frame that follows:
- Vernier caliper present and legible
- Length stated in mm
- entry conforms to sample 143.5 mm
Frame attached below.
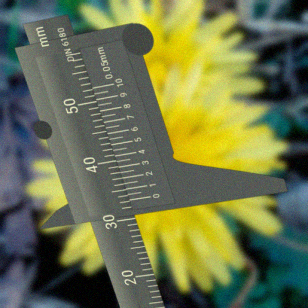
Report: 33.2 mm
